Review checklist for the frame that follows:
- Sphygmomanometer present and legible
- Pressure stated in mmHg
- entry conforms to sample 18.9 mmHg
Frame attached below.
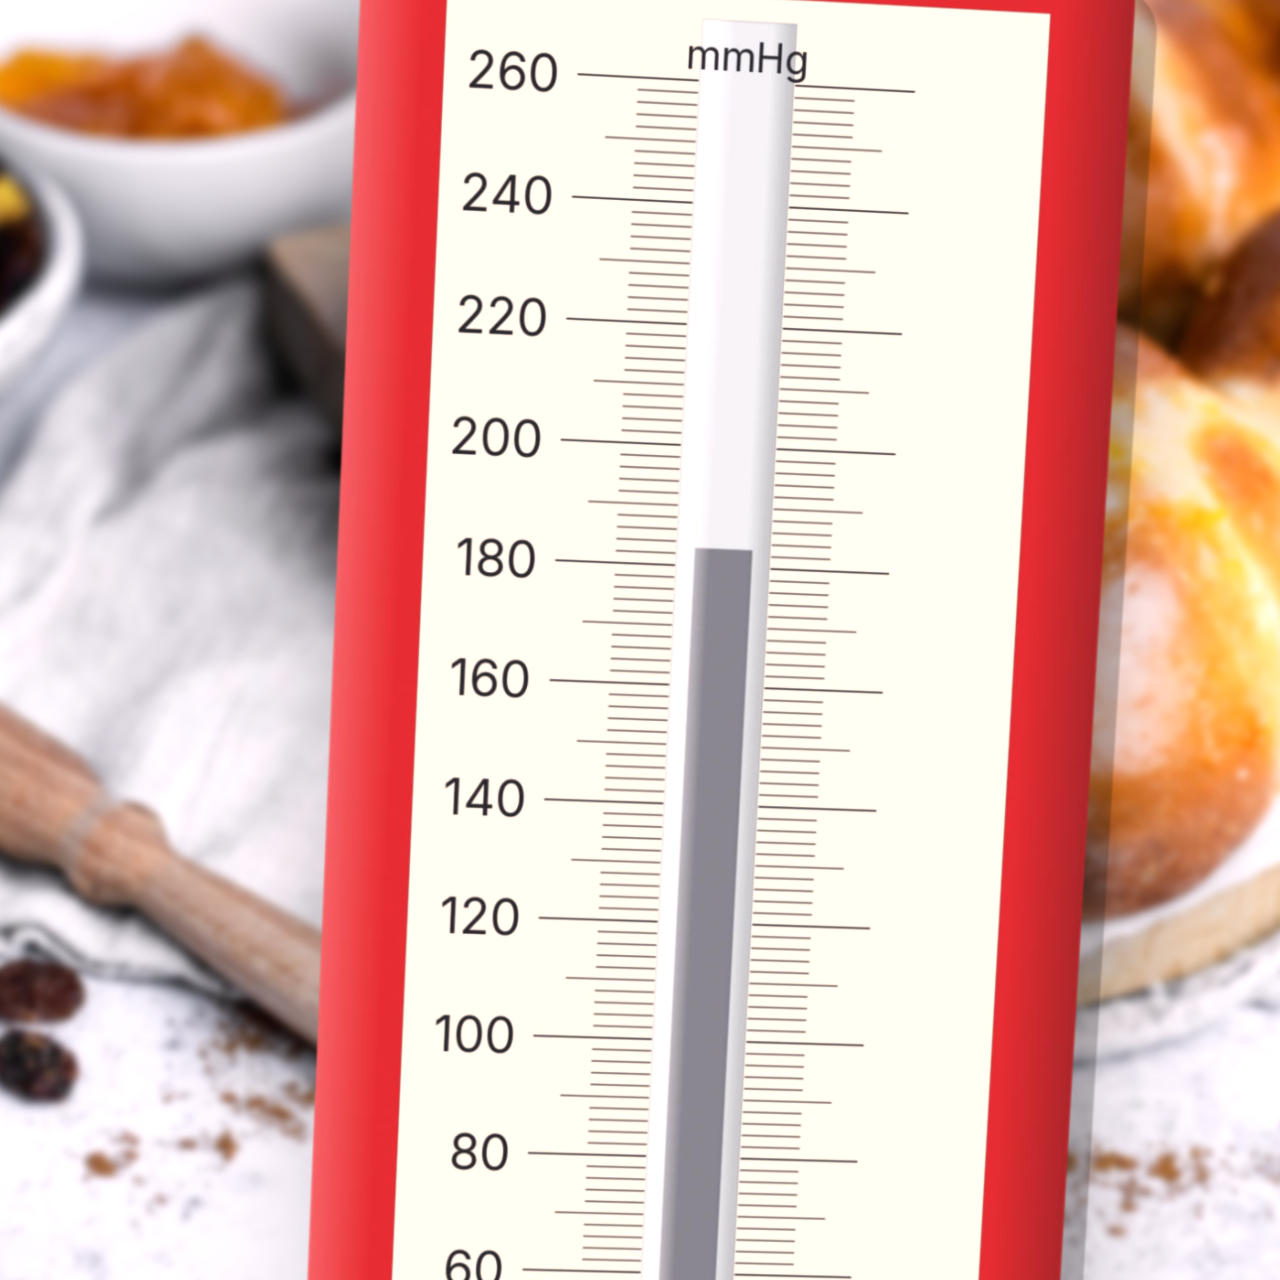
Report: 183 mmHg
